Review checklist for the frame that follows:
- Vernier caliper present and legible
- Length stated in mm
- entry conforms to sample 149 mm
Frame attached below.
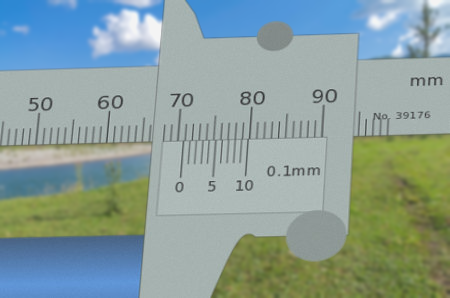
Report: 70.8 mm
